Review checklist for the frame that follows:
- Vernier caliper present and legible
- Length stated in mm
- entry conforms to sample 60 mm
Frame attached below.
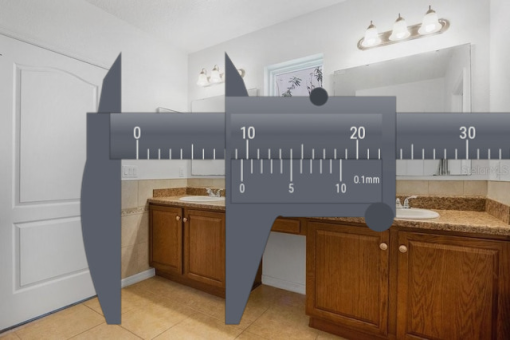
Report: 9.5 mm
